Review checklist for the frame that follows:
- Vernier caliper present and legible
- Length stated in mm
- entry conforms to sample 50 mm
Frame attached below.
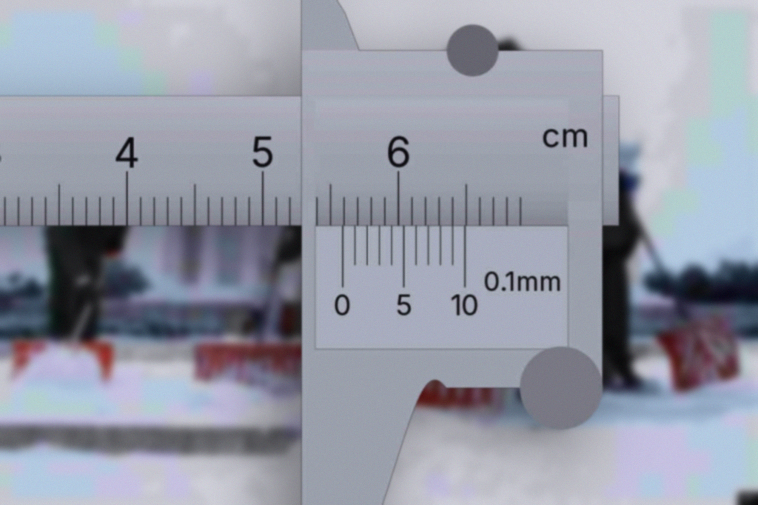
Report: 55.9 mm
